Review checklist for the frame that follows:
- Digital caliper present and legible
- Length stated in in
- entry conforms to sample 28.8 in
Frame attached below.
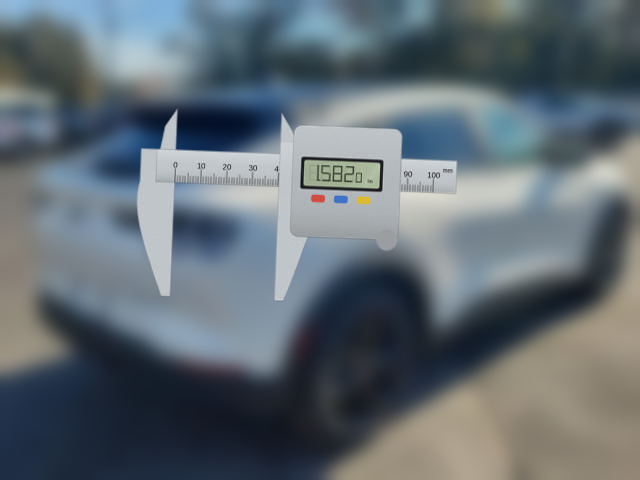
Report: 1.5820 in
